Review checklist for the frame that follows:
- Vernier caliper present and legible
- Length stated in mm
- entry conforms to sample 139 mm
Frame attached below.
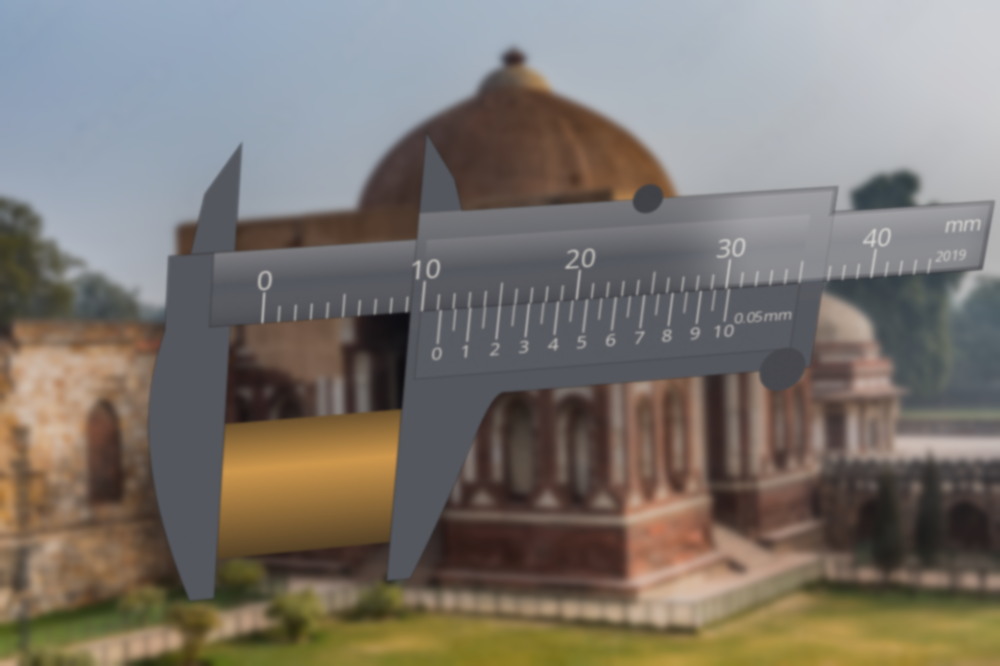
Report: 11.2 mm
